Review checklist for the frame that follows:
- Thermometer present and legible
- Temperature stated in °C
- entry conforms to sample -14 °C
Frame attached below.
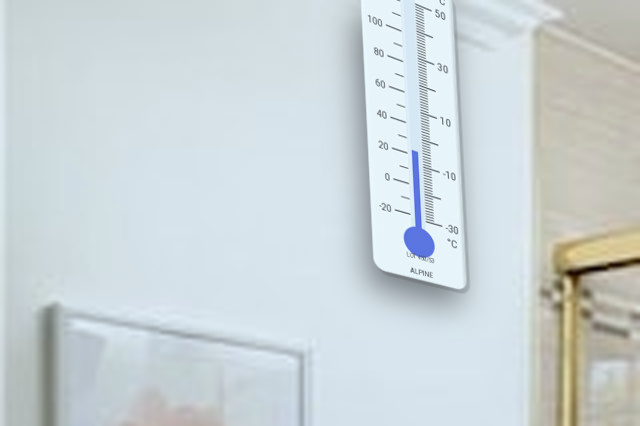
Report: -5 °C
